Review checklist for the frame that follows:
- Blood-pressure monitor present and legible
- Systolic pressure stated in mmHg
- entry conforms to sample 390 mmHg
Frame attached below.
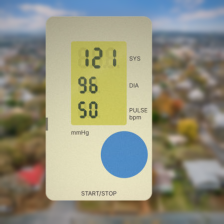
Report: 121 mmHg
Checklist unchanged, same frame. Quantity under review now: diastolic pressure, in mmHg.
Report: 96 mmHg
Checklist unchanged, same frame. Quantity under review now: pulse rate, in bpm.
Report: 50 bpm
